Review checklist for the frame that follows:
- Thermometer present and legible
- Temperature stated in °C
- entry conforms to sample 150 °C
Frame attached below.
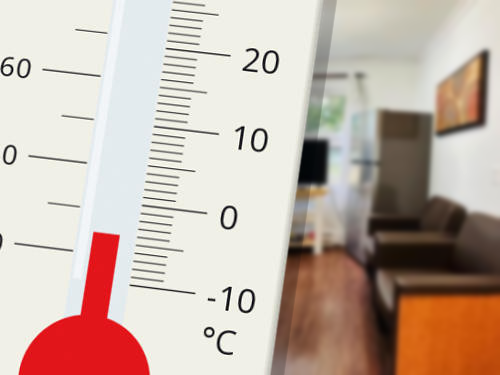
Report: -4 °C
